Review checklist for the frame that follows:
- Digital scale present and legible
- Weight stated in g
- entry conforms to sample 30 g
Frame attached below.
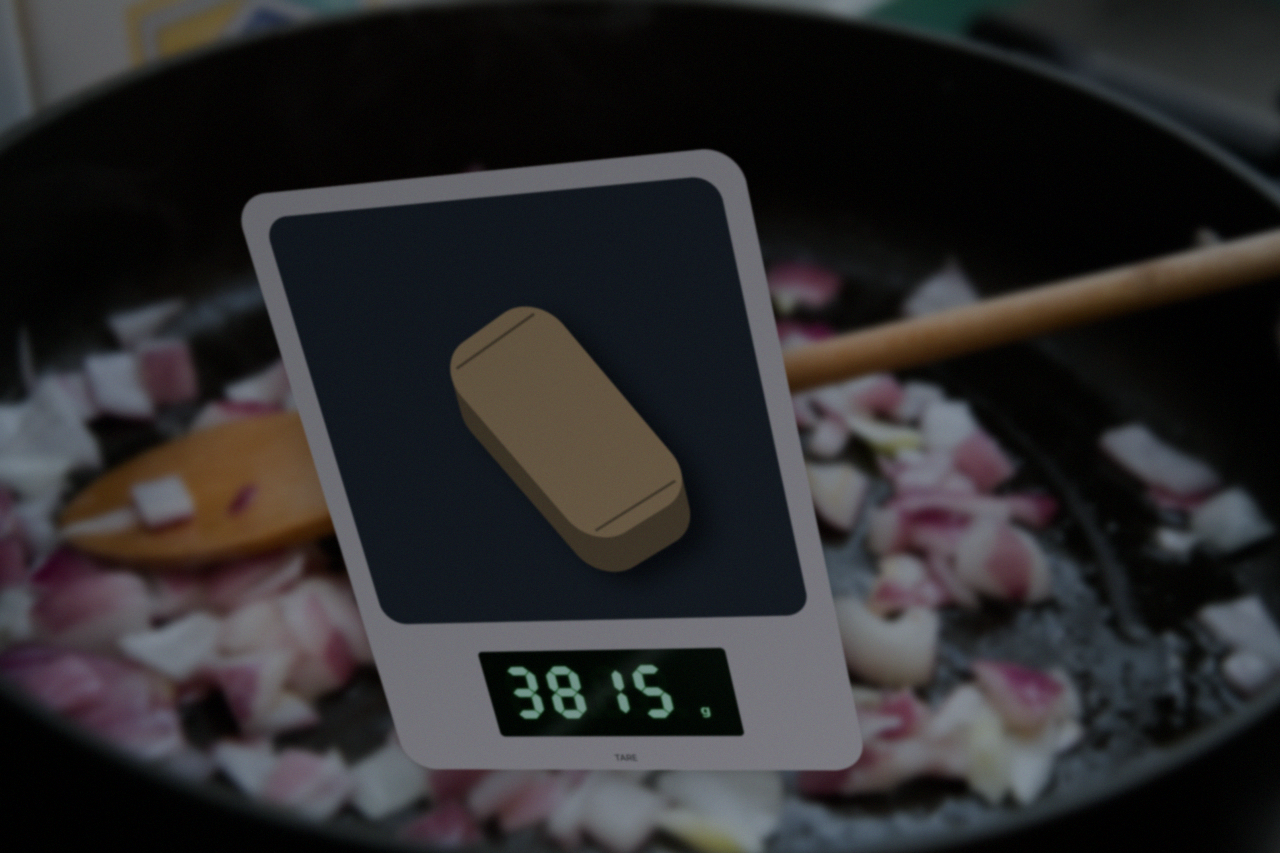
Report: 3815 g
